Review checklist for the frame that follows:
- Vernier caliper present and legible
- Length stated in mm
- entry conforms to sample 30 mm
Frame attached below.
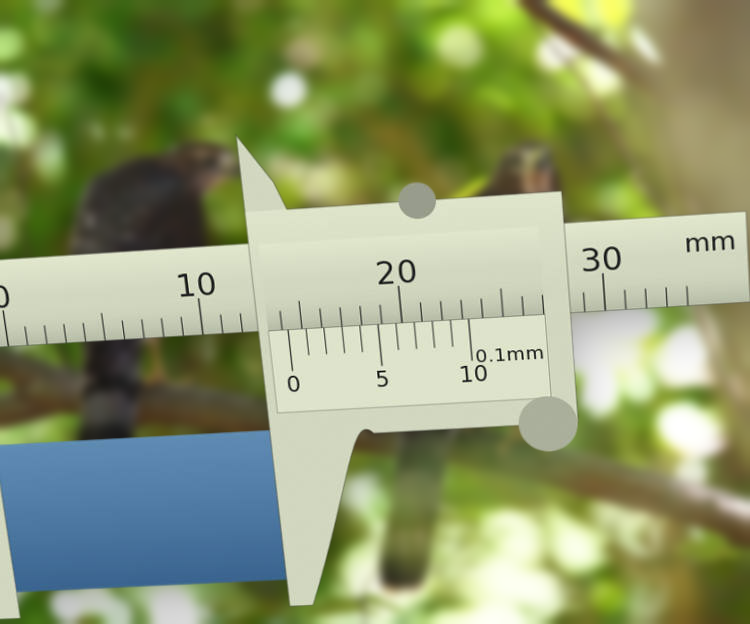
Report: 14.3 mm
